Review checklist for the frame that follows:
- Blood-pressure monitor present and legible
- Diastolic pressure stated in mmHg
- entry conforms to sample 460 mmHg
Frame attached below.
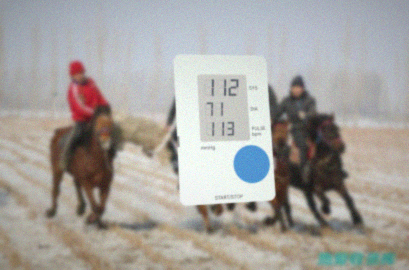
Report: 71 mmHg
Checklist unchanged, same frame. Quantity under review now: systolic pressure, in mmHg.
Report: 112 mmHg
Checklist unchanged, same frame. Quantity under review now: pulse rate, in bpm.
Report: 113 bpm
